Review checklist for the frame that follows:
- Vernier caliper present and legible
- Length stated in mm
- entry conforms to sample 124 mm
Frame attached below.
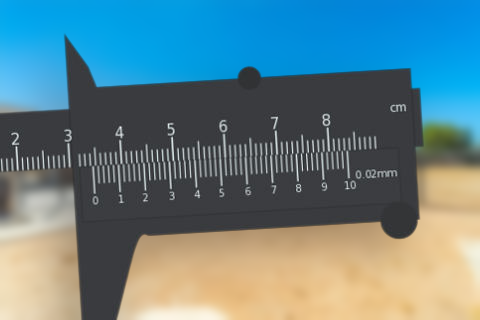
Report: 34.5 mm
